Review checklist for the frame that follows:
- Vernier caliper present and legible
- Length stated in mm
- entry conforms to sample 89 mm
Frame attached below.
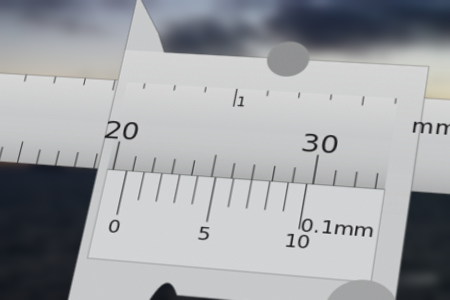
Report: 20.7 mm
